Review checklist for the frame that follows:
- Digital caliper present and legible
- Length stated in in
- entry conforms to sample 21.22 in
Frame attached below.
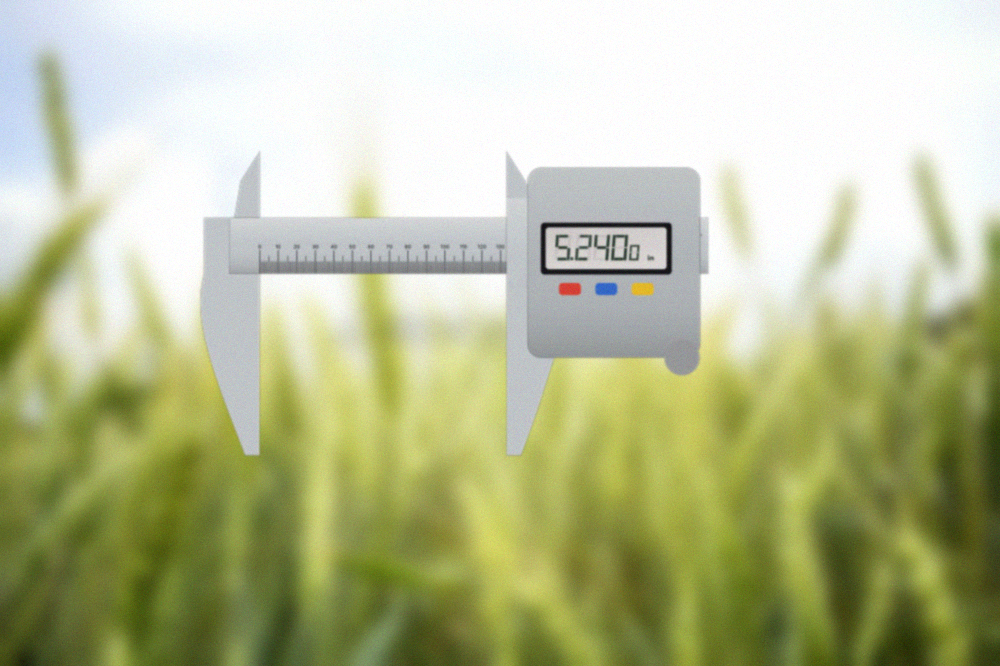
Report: 5.2400 in
